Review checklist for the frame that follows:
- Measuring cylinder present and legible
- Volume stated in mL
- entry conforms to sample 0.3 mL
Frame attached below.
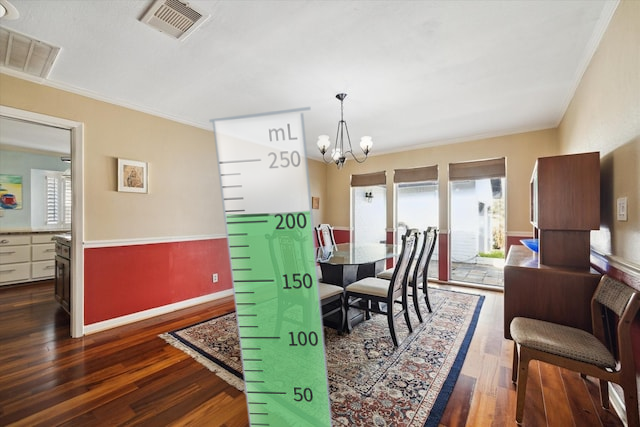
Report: 205 mL
